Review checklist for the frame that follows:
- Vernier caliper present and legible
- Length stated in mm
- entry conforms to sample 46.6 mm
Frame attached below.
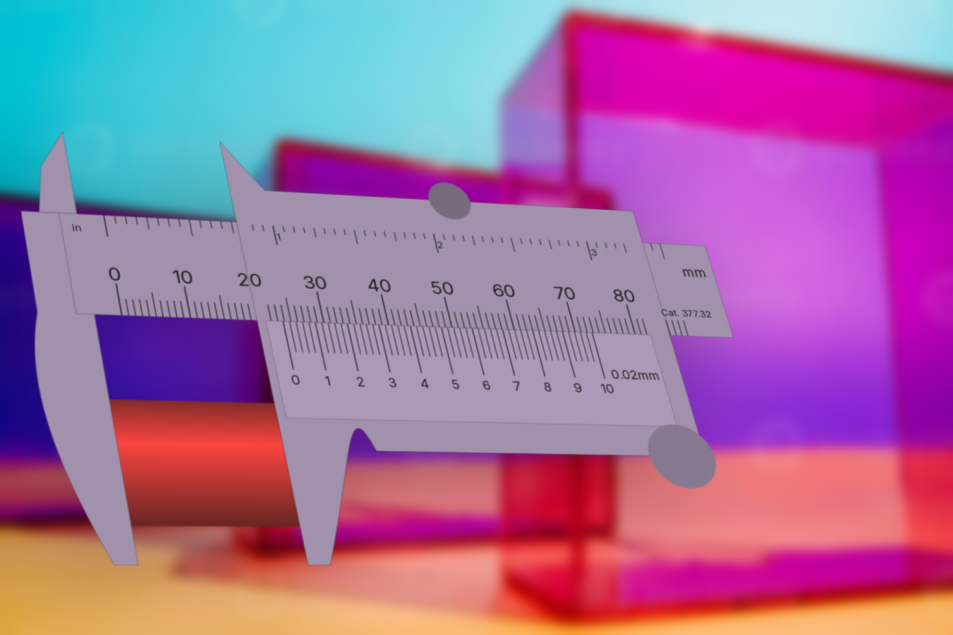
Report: 23.8 mm
